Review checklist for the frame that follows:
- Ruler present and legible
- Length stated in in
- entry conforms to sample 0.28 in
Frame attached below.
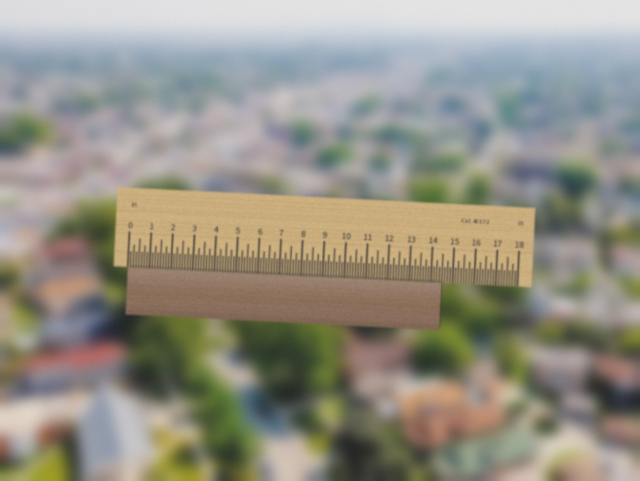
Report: 14.5 in
